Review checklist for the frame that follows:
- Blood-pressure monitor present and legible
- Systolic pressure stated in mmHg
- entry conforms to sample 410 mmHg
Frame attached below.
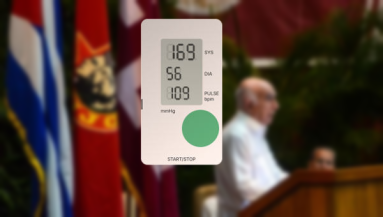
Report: 169 mmHg
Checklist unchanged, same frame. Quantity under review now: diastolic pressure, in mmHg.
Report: 56 mmHg
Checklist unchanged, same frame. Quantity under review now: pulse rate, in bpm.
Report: 109 bpm
